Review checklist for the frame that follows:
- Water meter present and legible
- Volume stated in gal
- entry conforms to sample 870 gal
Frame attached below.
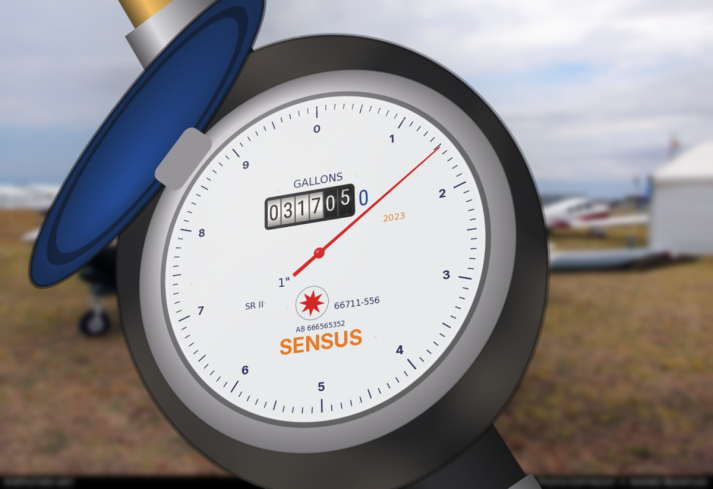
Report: 317051.5 gal
